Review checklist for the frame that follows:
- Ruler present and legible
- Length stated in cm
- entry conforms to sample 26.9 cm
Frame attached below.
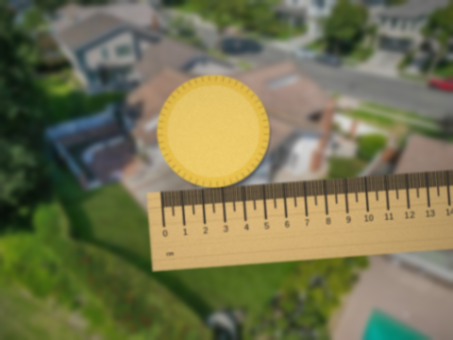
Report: 5.5 cm
